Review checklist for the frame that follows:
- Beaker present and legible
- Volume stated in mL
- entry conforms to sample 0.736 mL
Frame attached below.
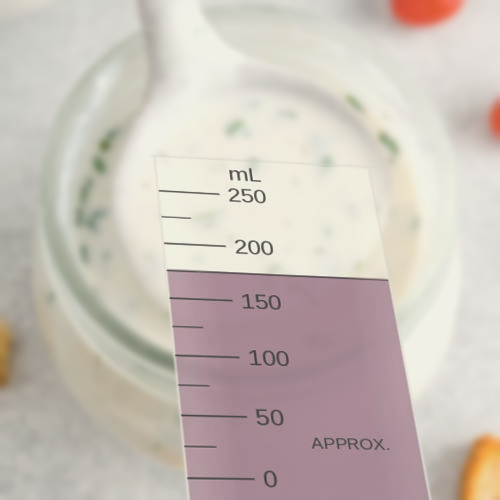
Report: 175 mL
